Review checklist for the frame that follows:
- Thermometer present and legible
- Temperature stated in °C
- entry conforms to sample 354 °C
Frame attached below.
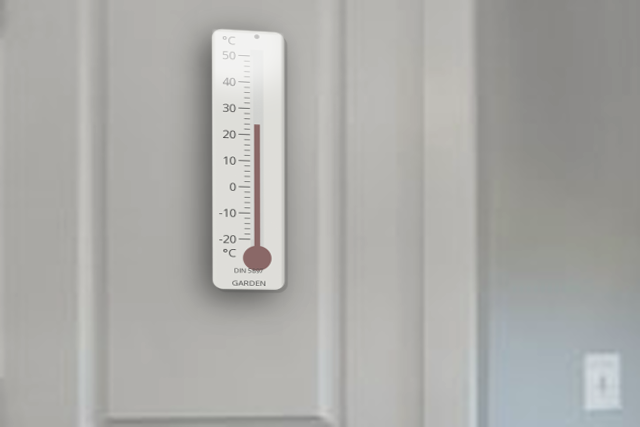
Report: 24 °C
